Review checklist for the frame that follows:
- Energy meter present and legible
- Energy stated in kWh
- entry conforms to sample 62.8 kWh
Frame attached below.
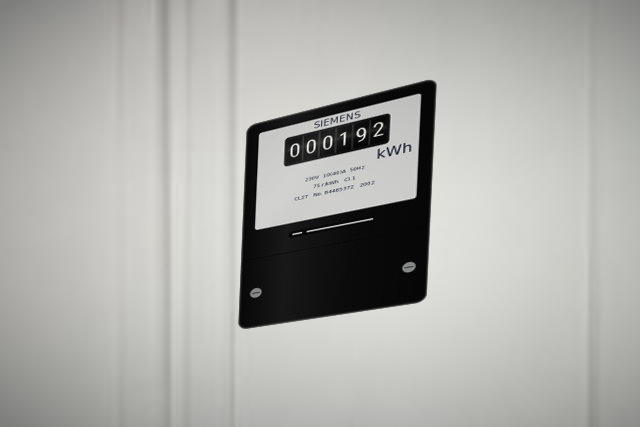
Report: 192 kWh
